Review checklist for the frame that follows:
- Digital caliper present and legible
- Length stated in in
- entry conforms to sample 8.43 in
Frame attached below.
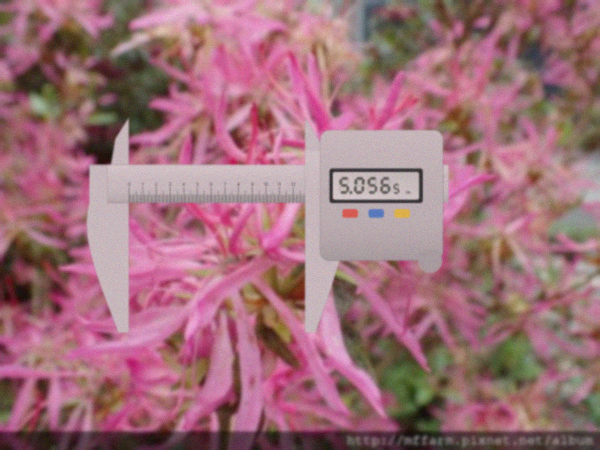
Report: 5.0565 in
